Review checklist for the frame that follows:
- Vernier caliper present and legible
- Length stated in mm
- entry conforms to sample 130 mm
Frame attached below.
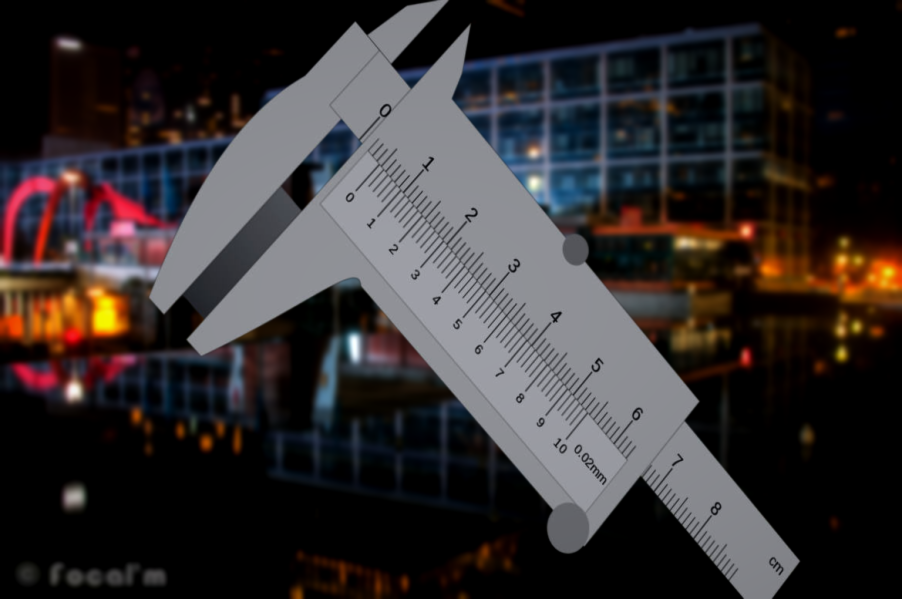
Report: 4.6 mm
